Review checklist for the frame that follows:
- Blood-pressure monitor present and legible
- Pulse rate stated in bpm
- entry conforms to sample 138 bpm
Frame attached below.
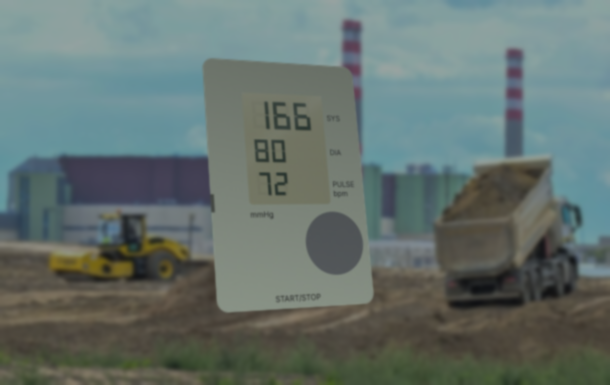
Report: 72 bpm
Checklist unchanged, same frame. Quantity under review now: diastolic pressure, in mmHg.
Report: 80 mmHg
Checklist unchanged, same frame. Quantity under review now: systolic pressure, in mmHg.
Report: 166 mmHg
